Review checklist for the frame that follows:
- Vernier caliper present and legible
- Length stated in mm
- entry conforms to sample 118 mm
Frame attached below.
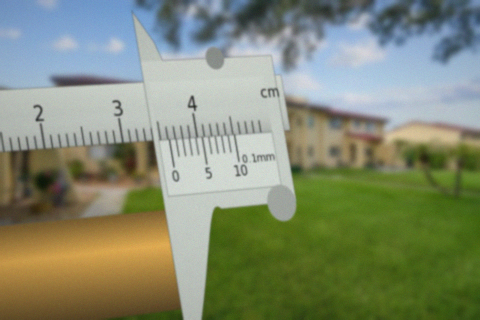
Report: 36.2 mm
